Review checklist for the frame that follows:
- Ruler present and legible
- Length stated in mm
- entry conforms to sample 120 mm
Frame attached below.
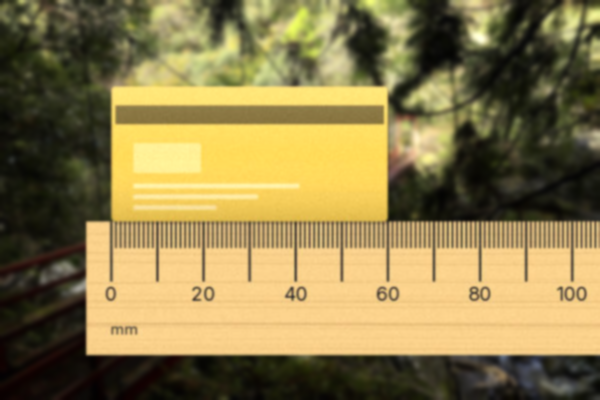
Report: 60 mm
